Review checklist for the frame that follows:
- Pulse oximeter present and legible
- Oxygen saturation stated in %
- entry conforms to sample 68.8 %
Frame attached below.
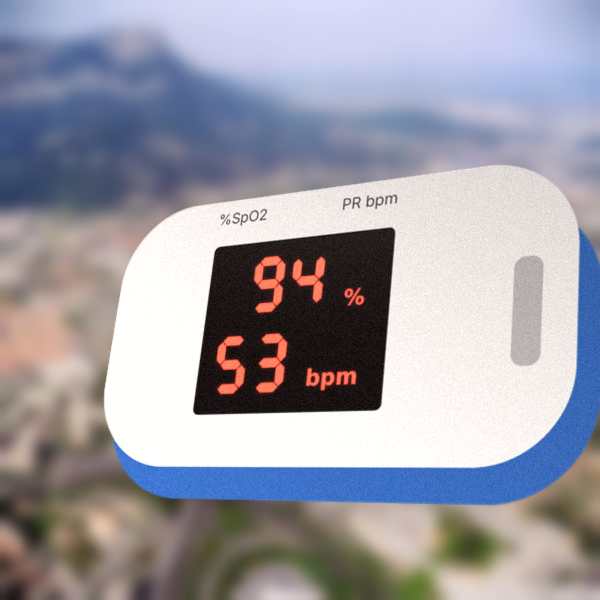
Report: 94 %
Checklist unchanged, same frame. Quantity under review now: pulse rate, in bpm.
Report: 53 bpm
